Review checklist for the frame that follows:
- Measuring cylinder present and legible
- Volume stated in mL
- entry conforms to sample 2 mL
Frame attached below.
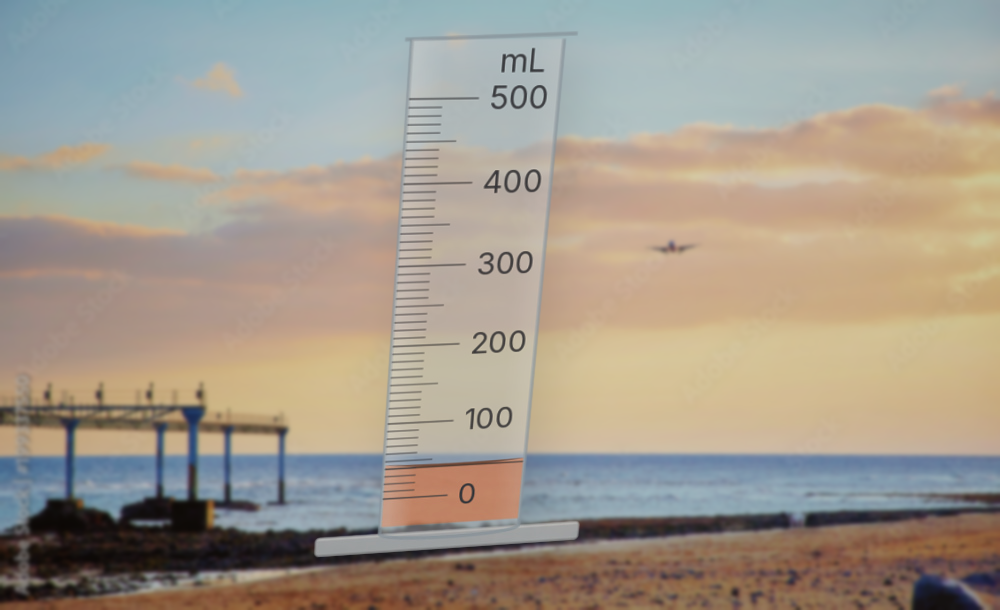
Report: 40 mL
